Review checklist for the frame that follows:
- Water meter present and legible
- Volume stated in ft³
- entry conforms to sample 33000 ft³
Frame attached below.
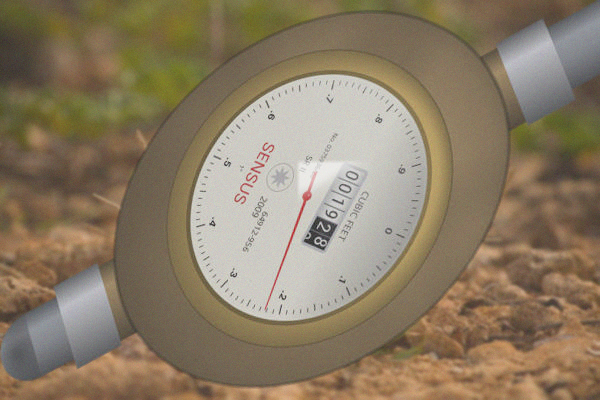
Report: 1928.22 ft³
